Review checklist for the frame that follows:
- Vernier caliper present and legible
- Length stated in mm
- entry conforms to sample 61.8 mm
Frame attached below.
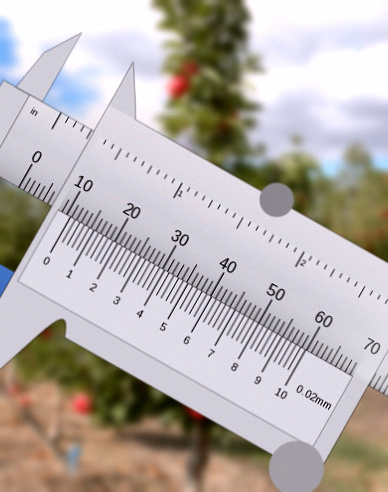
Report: 10.8 mm
